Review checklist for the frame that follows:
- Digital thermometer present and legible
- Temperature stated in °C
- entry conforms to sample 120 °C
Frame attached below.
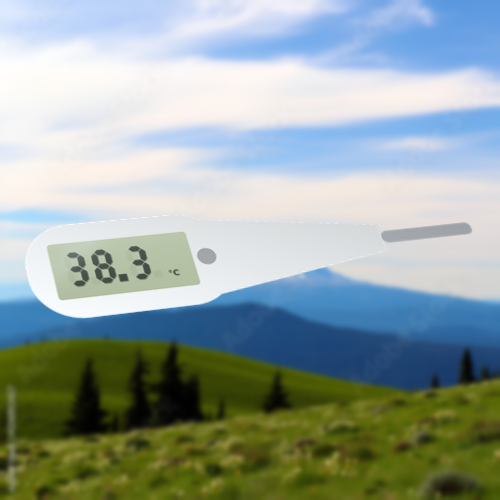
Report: 38.3 °C
